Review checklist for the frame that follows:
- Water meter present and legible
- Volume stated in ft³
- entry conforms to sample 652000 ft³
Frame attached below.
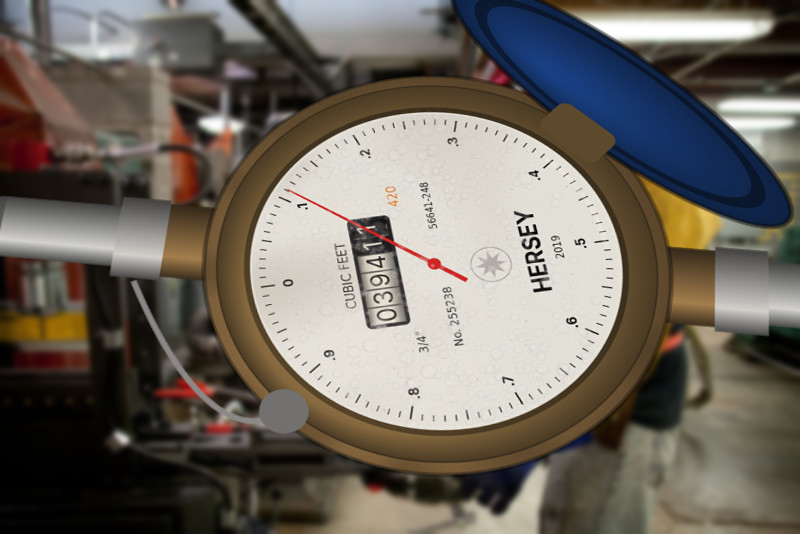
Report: 39411.11 ft³
